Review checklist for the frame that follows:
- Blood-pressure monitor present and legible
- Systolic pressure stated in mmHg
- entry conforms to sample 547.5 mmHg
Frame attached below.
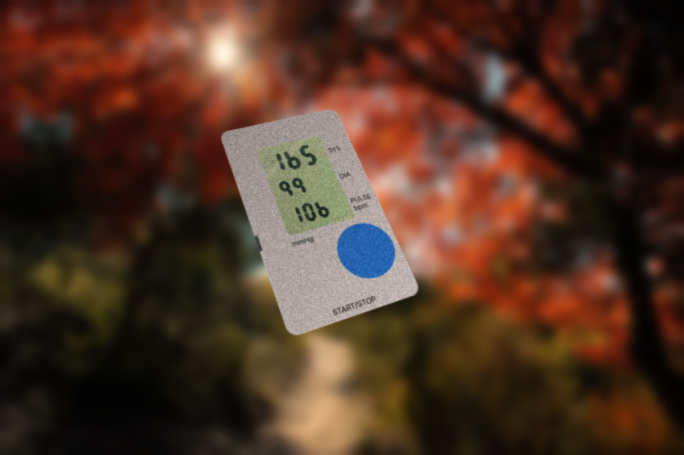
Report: 165 mmHg
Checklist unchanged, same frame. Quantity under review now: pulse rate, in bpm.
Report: 106 bpm
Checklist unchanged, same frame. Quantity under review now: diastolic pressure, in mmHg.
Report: 99 mmHg
